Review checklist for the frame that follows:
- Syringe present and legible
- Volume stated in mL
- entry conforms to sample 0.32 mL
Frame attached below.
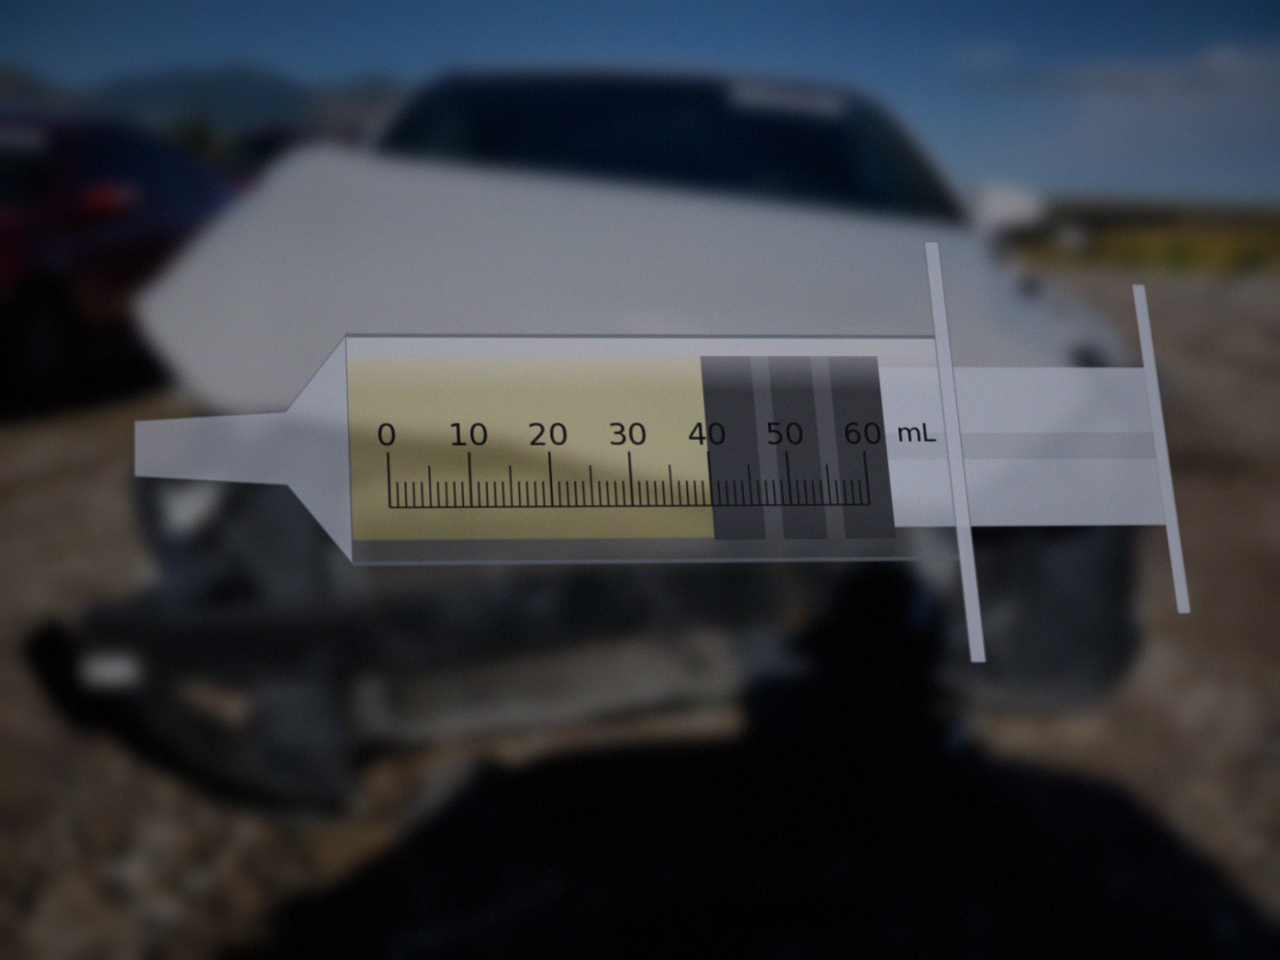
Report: 40 mL
